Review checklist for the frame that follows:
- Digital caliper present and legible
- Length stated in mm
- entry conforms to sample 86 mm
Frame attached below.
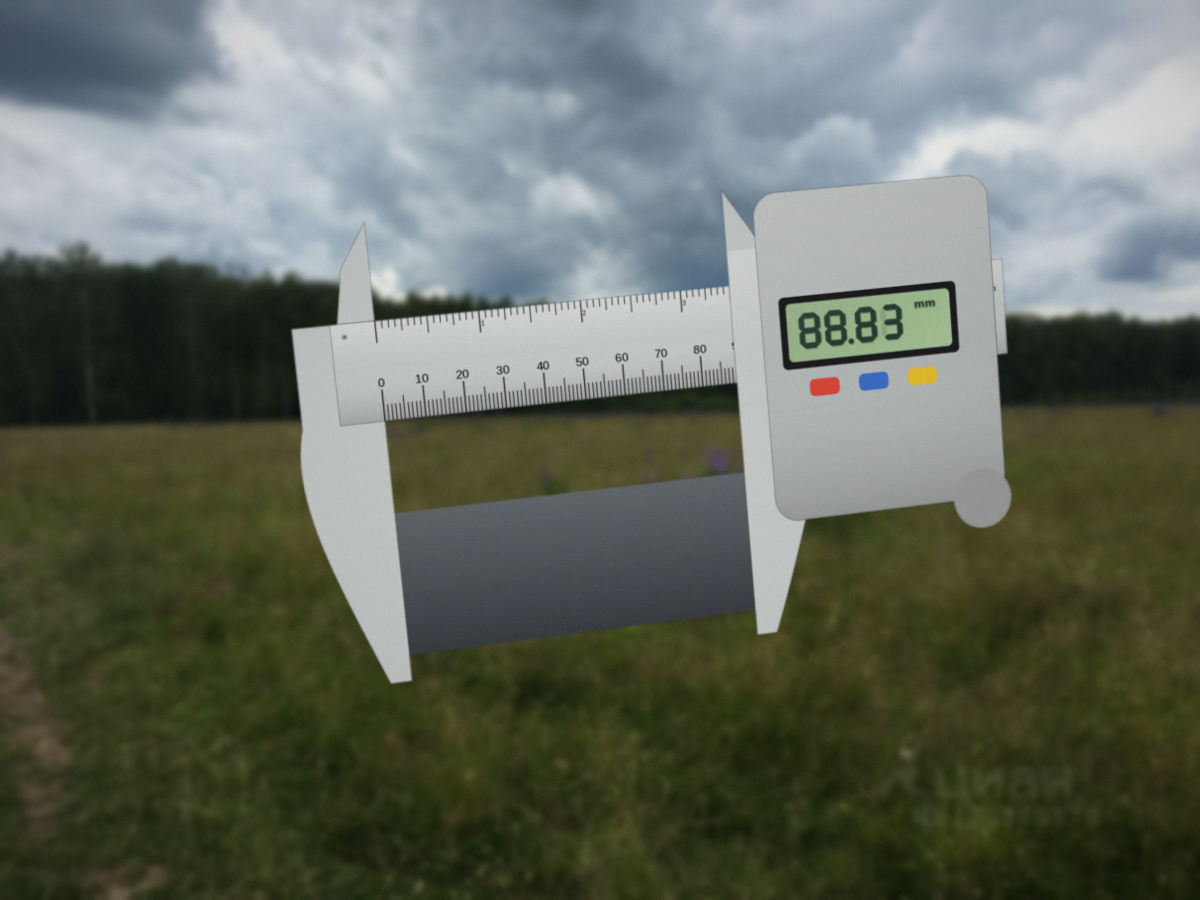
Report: 88.83 mm
